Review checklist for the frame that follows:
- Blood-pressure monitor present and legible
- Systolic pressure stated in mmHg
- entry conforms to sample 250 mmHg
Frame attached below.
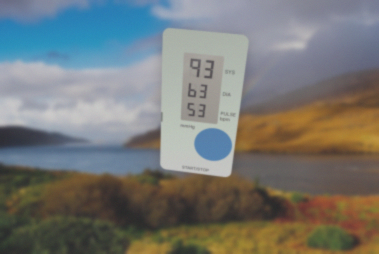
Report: 93 mmHg
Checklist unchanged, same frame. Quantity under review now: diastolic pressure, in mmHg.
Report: 63 mmHg
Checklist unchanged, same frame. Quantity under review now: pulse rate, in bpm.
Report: 53 bpm
